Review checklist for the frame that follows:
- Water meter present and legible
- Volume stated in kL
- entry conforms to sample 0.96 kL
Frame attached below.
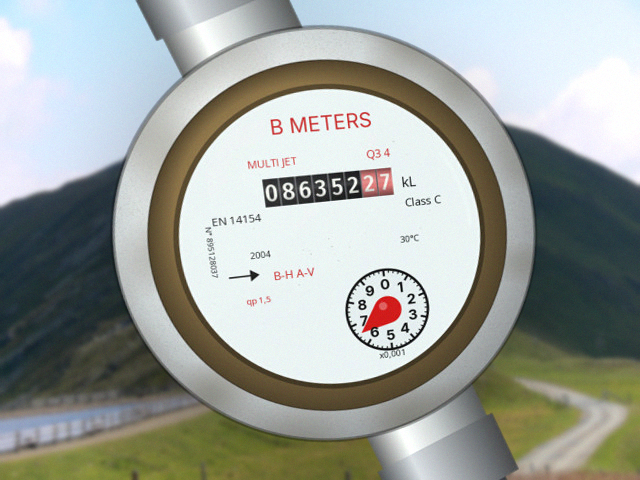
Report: 86352.276 kL
